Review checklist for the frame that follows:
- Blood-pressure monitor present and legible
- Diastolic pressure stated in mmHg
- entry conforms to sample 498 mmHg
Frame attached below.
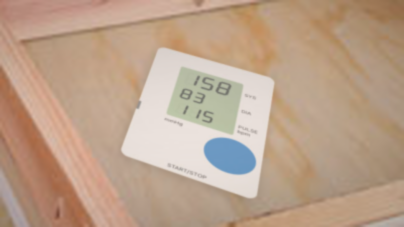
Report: 83 mmHg
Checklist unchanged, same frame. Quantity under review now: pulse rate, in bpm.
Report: 115 bpm
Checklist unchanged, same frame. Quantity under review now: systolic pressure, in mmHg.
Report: 158 mmHg
